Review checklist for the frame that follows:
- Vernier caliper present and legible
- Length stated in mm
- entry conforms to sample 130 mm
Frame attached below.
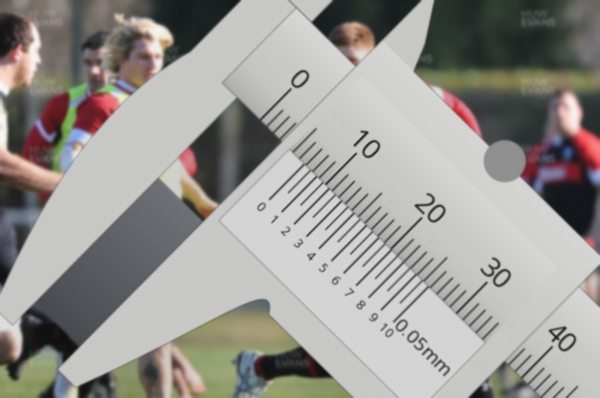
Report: 6.8 mm
